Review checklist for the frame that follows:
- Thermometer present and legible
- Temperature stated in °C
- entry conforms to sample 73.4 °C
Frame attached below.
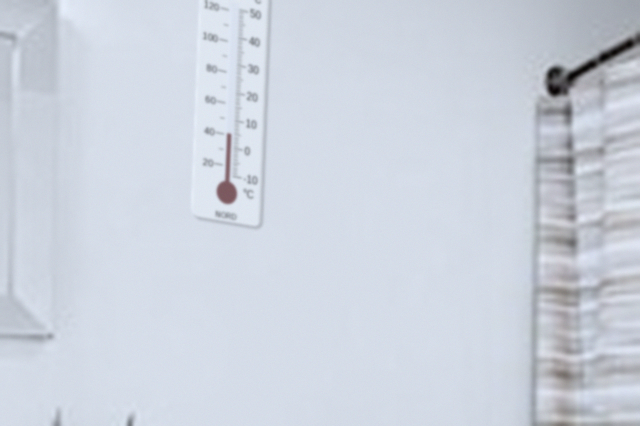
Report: 5 °C
